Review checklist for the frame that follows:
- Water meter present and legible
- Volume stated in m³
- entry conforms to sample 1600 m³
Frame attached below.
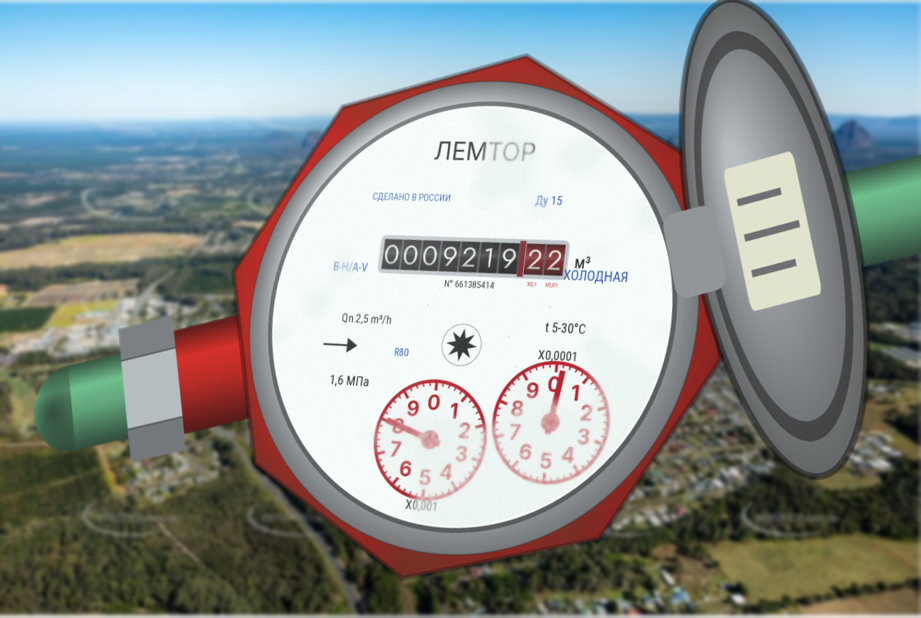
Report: 9219.2280 m³
